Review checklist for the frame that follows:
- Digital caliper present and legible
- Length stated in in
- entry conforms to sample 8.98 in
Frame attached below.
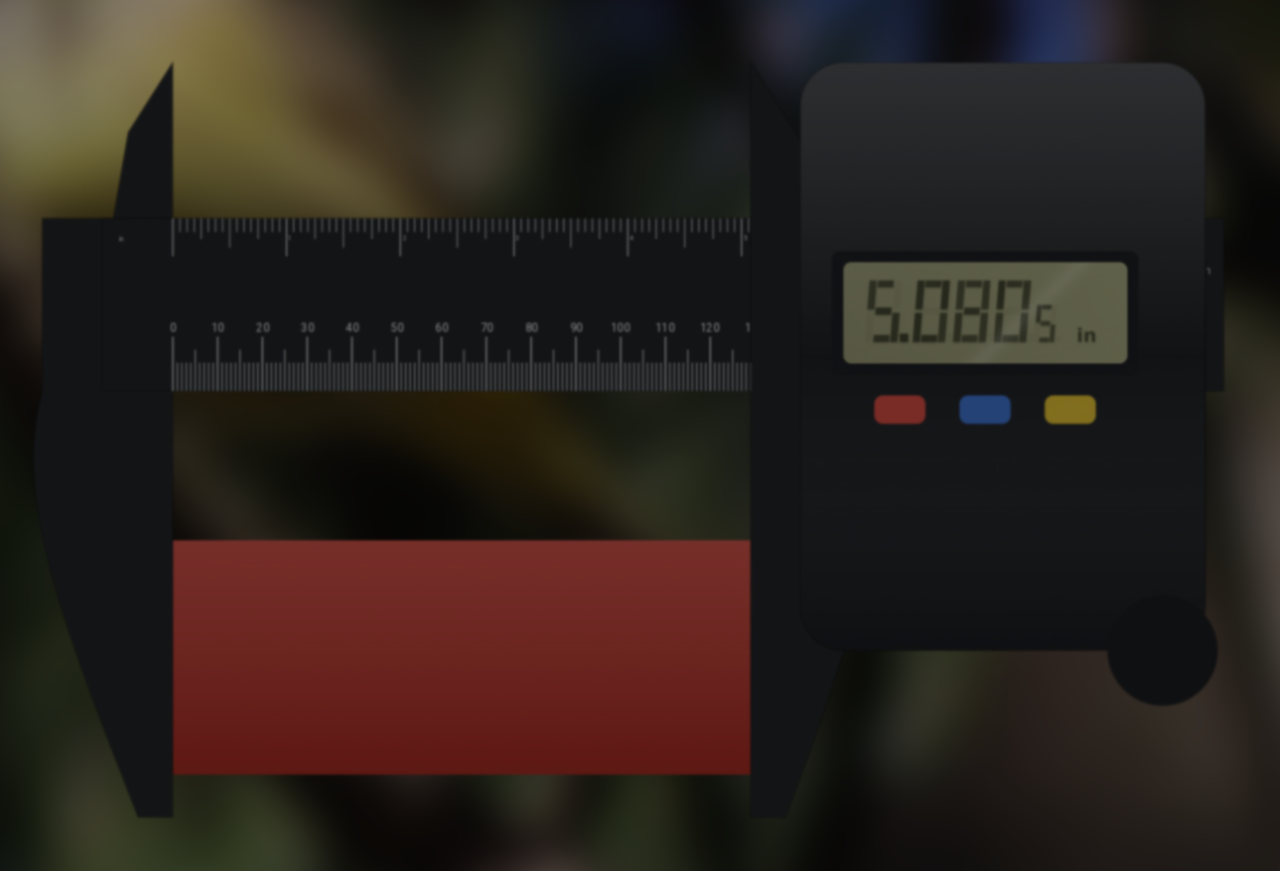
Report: 5.0805 in
